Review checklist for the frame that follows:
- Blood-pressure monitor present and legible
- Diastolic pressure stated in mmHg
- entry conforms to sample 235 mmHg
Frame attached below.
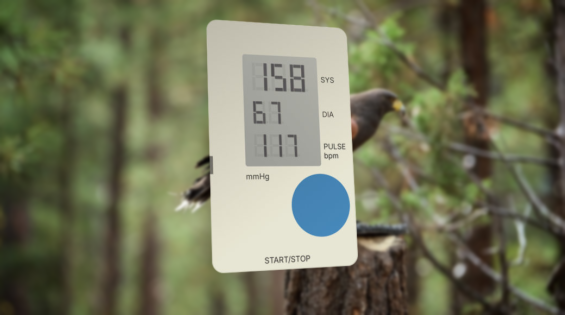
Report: 67 mmHg
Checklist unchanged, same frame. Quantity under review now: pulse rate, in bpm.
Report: 117 bpm
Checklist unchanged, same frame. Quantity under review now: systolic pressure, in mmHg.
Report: 158 mmHg
